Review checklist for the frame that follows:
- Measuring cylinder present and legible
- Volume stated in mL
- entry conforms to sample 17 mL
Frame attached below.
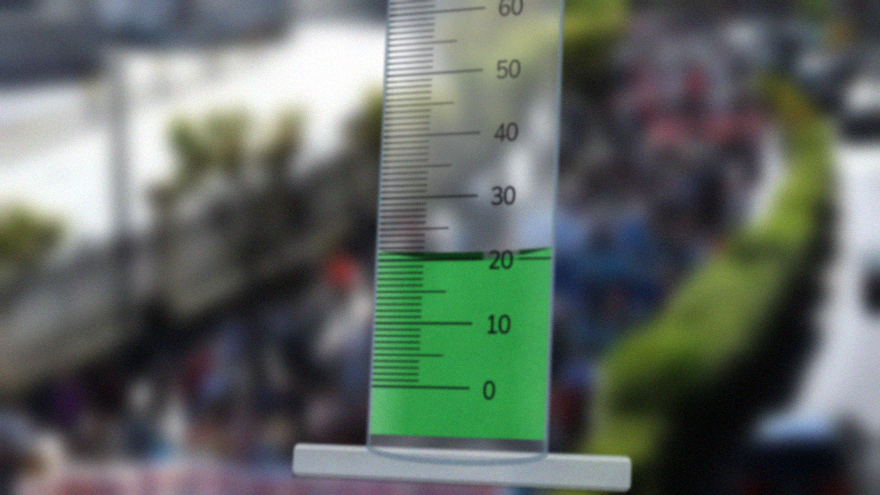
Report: 20 mL
